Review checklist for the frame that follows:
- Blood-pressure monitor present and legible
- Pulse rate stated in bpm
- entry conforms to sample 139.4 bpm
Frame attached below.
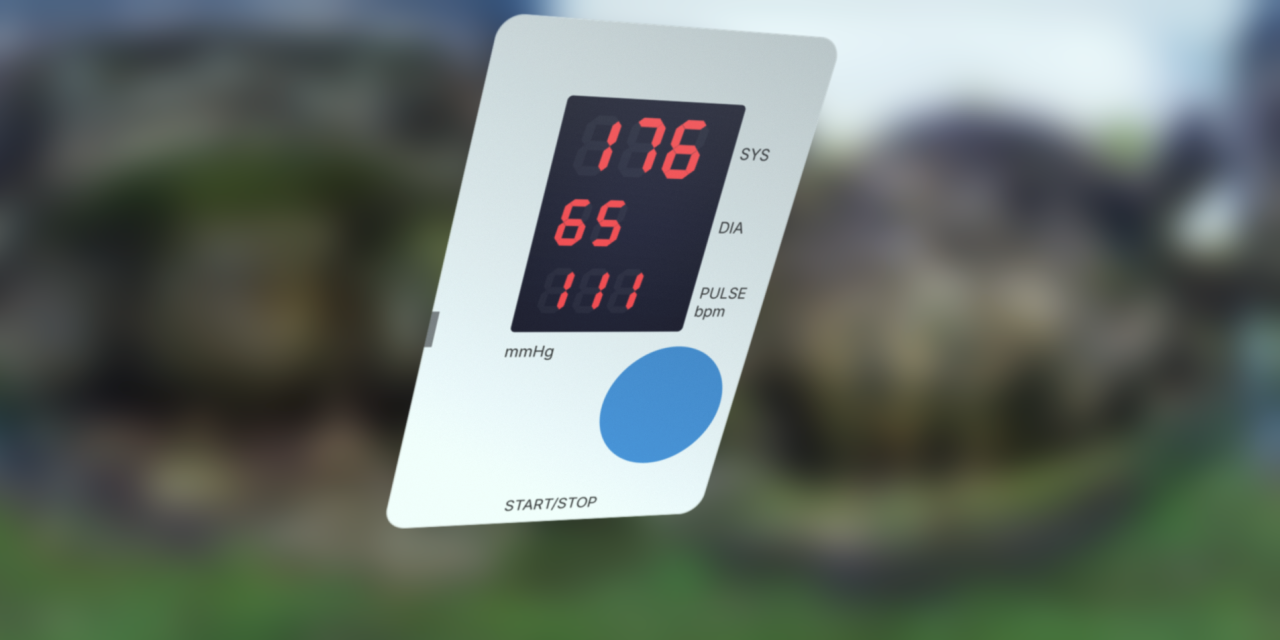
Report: 111 bpm
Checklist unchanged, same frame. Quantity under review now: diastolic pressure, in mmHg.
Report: 65 mmHg
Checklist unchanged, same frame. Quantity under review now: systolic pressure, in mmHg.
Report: 176 mmHg
